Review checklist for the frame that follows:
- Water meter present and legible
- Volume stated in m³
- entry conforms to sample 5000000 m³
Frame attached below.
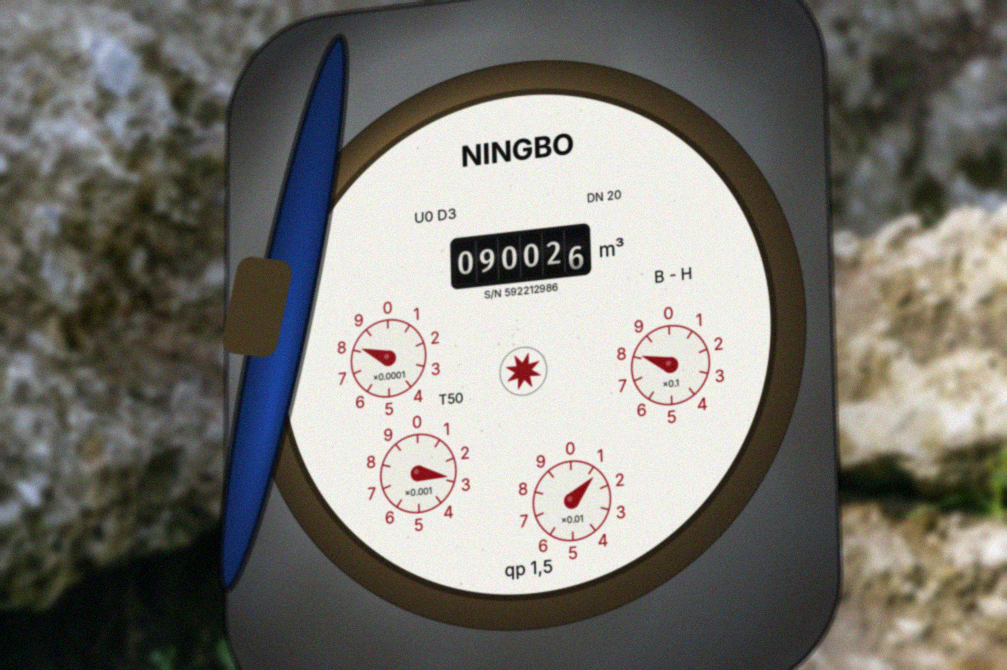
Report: 90025.8128 m³
